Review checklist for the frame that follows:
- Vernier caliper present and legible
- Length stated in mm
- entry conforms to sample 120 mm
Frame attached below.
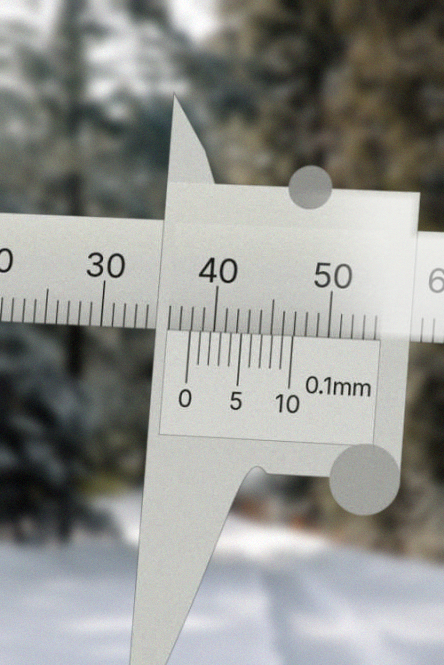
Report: 37.9 mm
